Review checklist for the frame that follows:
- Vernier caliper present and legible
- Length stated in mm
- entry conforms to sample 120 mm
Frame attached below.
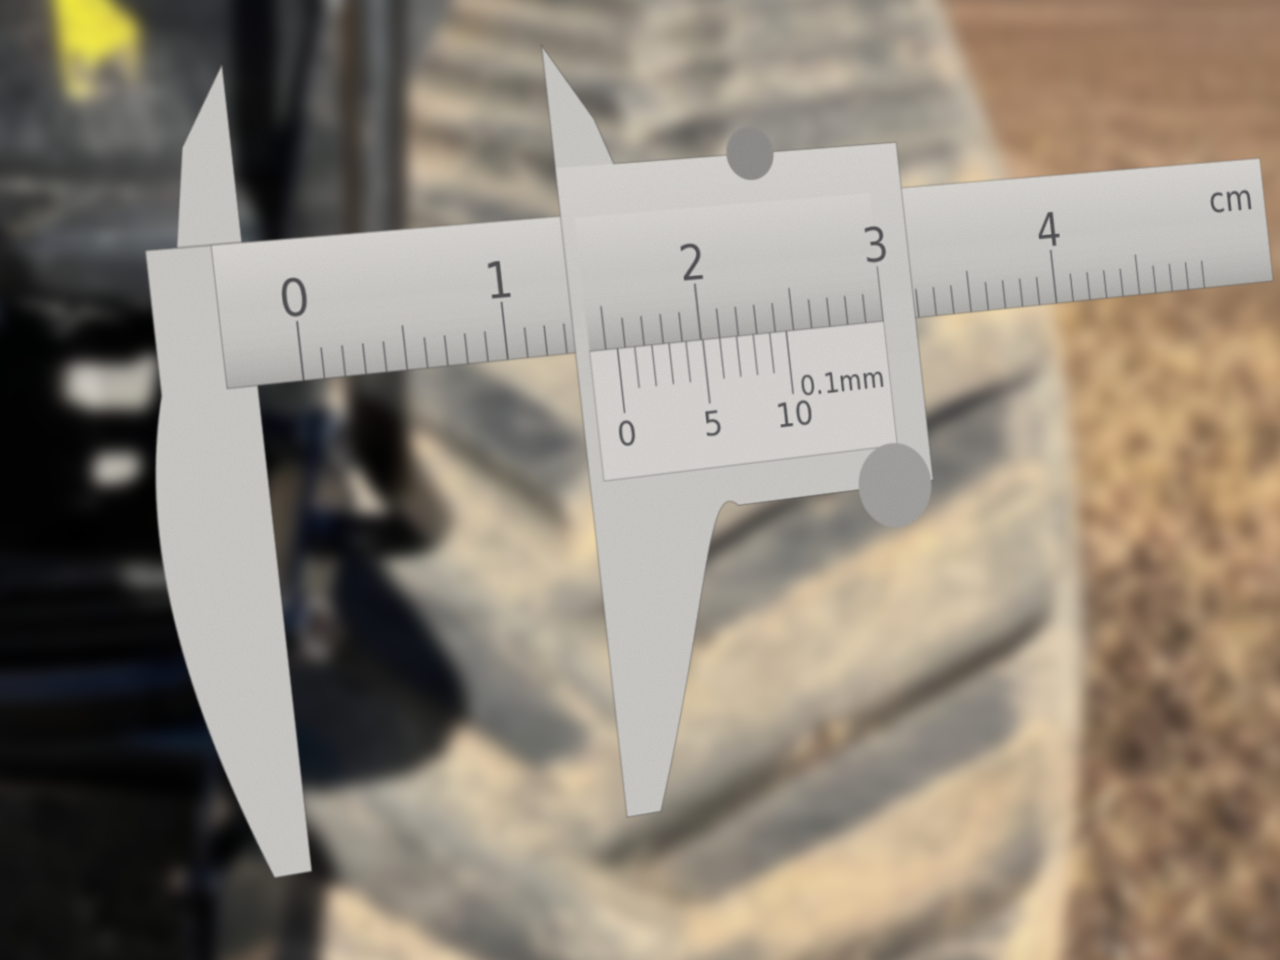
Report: 15.6 mm
